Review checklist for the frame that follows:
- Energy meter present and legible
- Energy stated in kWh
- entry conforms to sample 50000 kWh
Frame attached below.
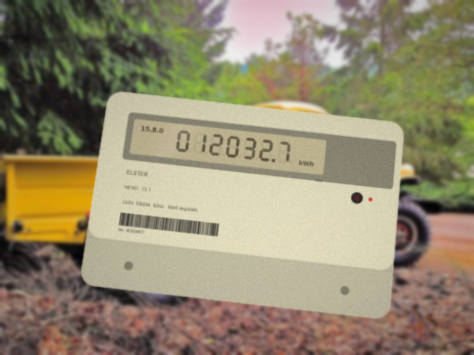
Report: 12032.7 kWh
